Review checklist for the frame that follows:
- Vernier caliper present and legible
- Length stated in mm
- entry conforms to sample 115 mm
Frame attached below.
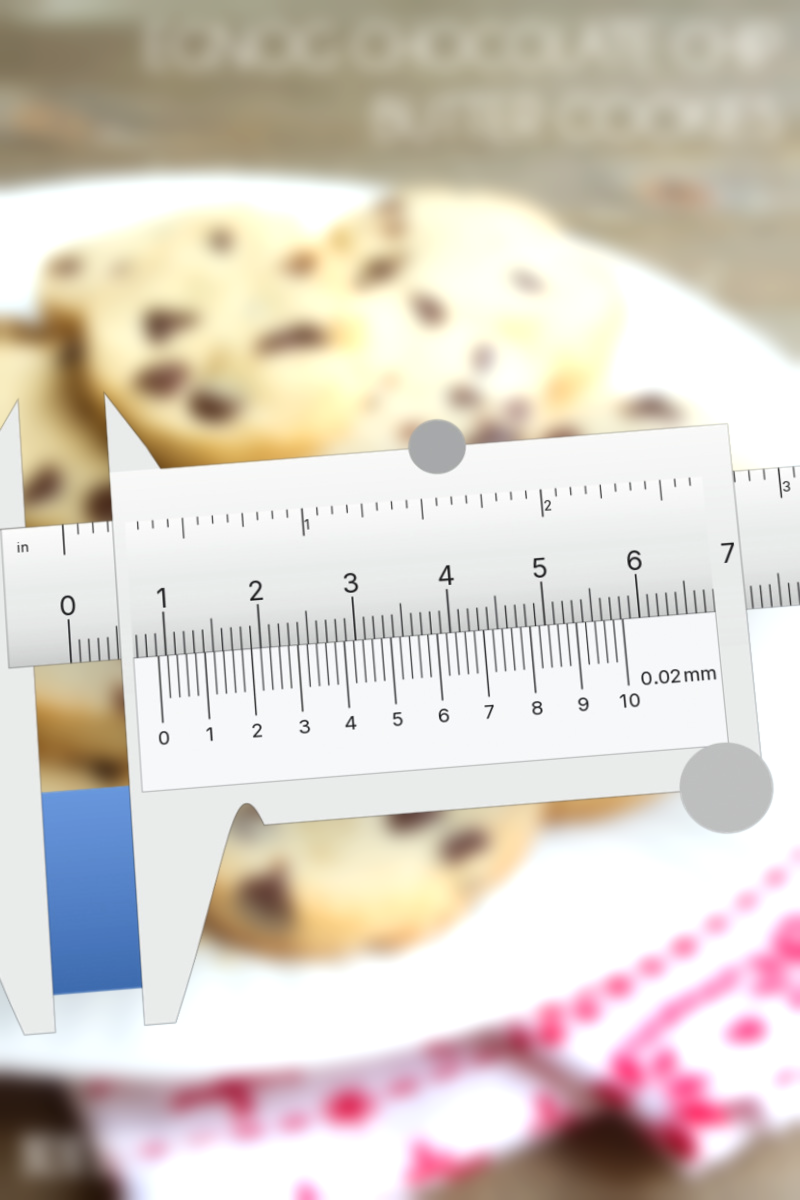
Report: 9.2 mm
